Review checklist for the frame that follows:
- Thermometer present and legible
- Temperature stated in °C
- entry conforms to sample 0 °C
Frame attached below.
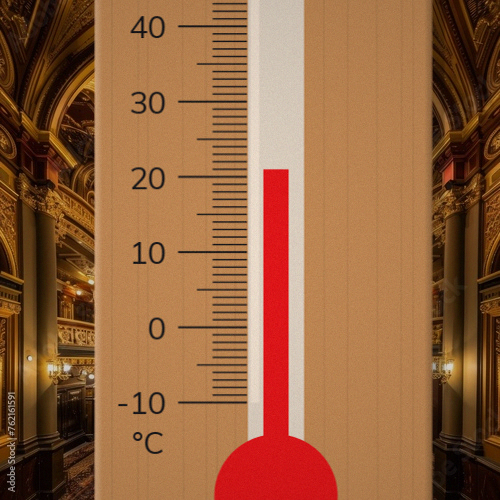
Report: 21 °C
